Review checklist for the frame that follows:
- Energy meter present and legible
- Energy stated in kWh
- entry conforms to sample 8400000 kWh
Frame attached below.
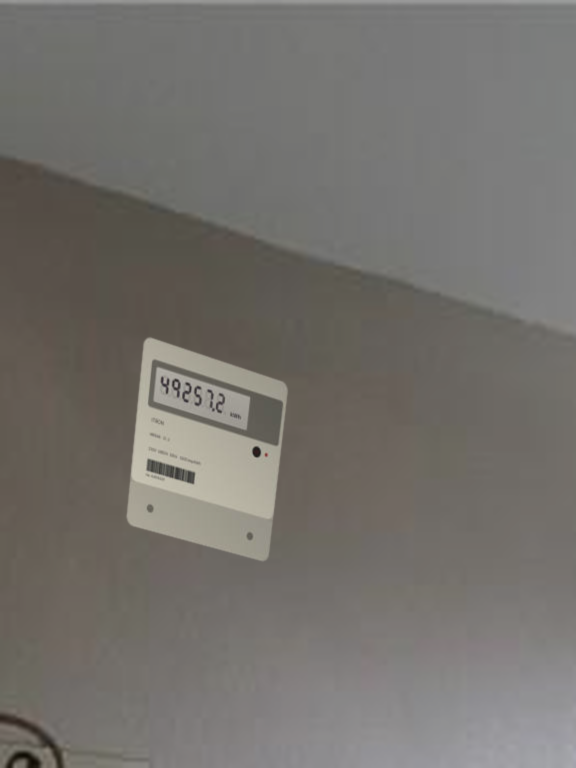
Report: 49257.2 kWh
